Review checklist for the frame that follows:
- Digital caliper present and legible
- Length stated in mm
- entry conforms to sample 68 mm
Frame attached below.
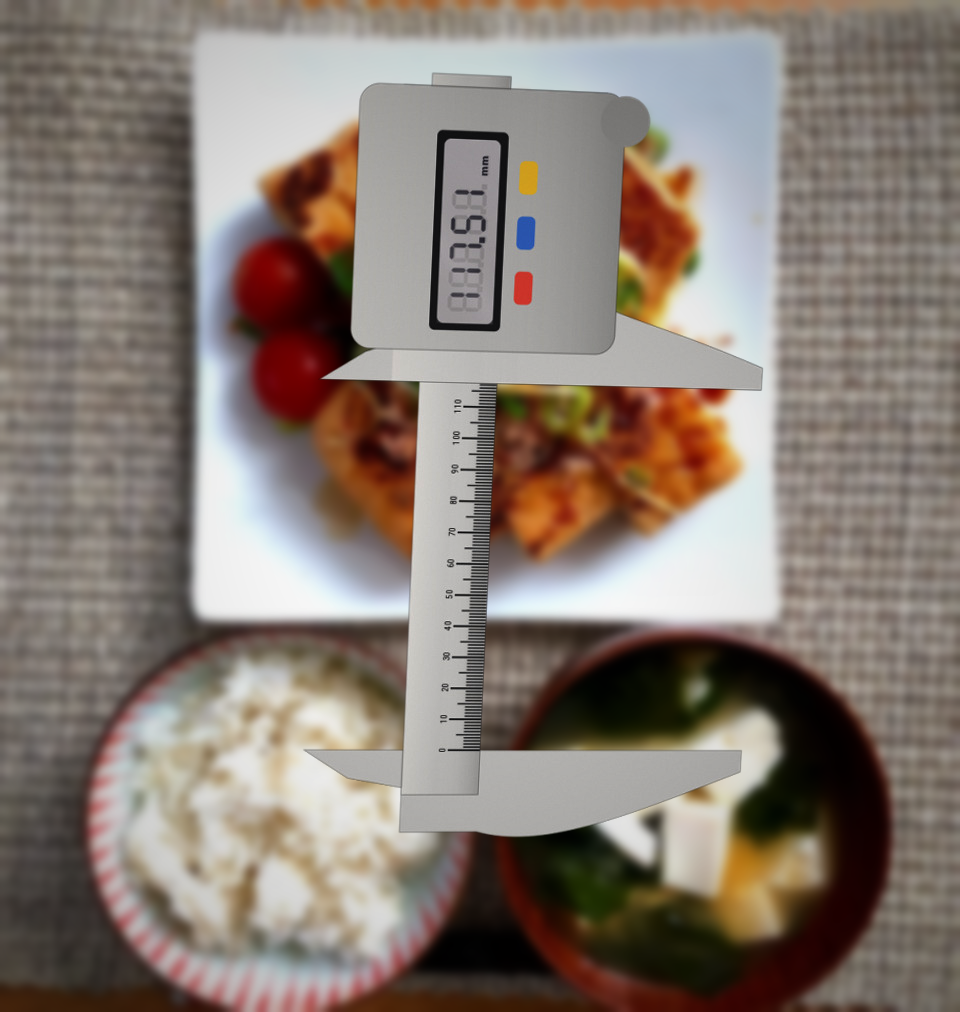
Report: 117.51 mm
